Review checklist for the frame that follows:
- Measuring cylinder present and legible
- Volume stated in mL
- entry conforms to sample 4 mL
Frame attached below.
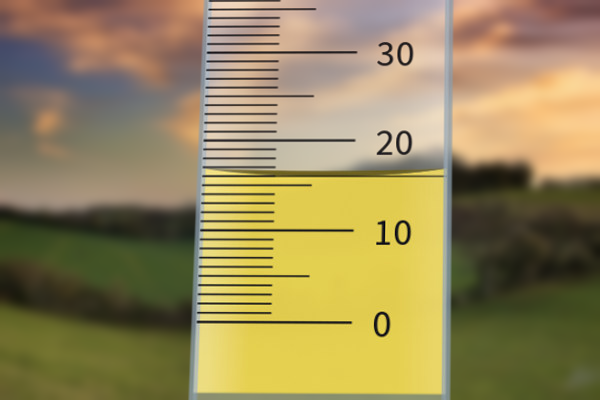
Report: 16 mL
